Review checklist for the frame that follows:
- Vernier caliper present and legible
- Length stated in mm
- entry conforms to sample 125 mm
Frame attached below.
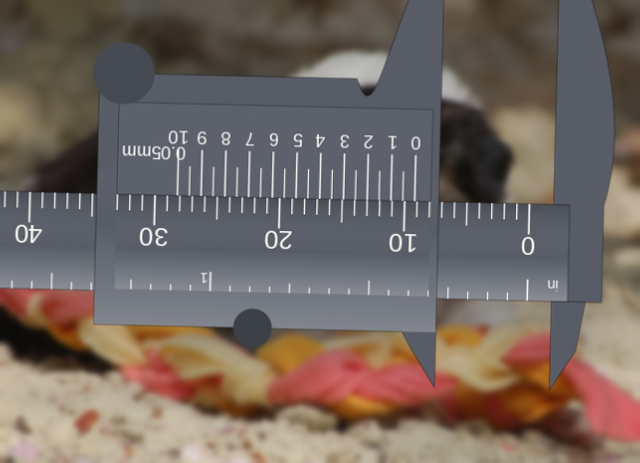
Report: 9.2 mm
